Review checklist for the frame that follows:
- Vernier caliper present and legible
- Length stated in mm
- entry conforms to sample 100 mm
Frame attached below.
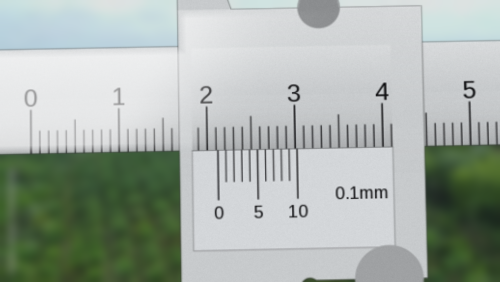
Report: 21.2 mm
